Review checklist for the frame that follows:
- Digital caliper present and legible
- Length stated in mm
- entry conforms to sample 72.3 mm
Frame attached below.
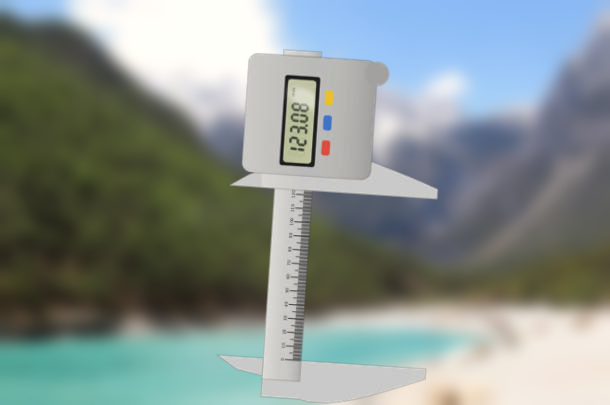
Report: 123.08 mm
